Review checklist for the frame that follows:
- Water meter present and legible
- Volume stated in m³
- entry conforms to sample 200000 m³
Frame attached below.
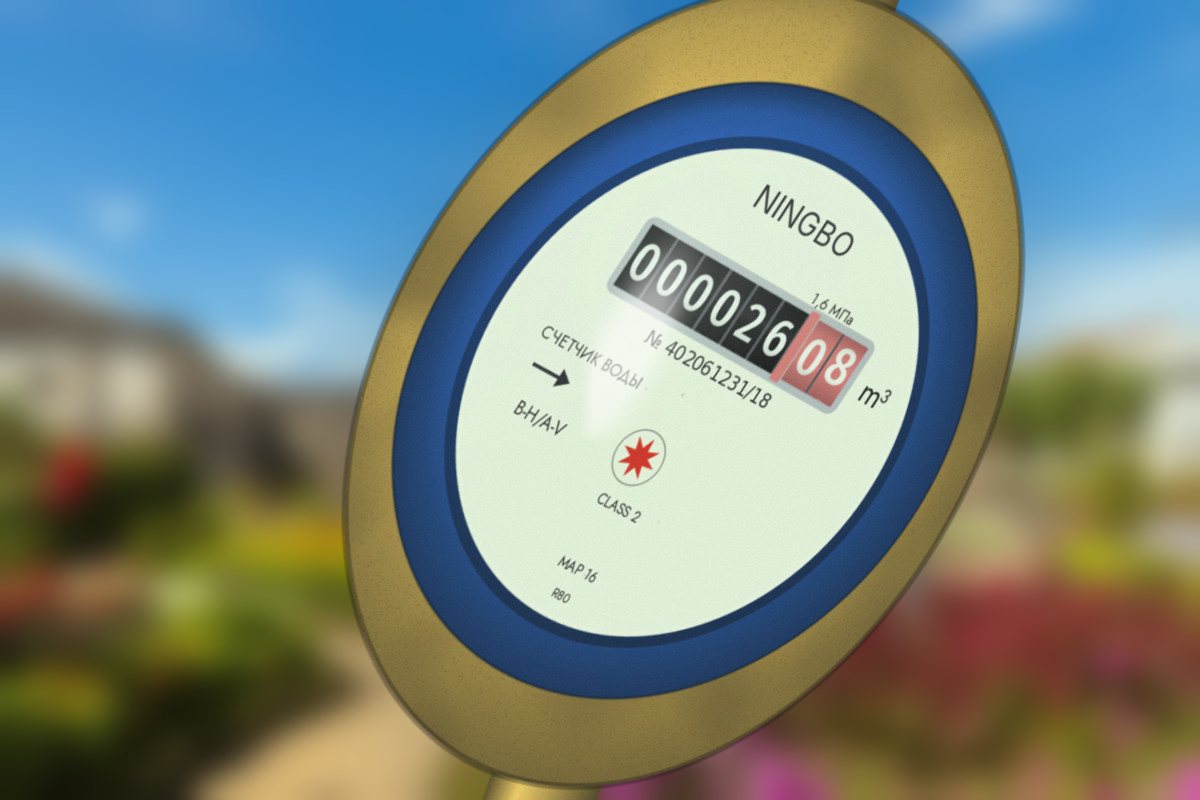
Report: 26.08 m³
